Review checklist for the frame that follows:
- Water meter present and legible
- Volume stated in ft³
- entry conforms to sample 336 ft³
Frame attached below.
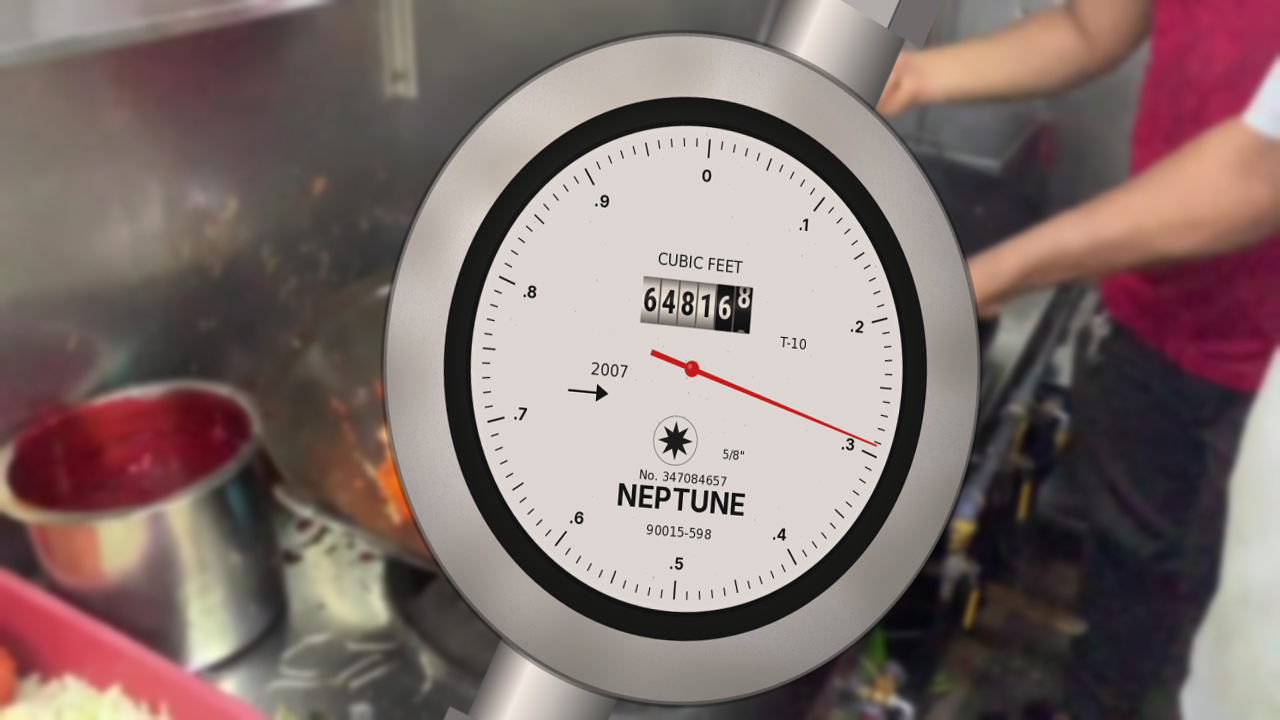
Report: 648168.29 ft³
